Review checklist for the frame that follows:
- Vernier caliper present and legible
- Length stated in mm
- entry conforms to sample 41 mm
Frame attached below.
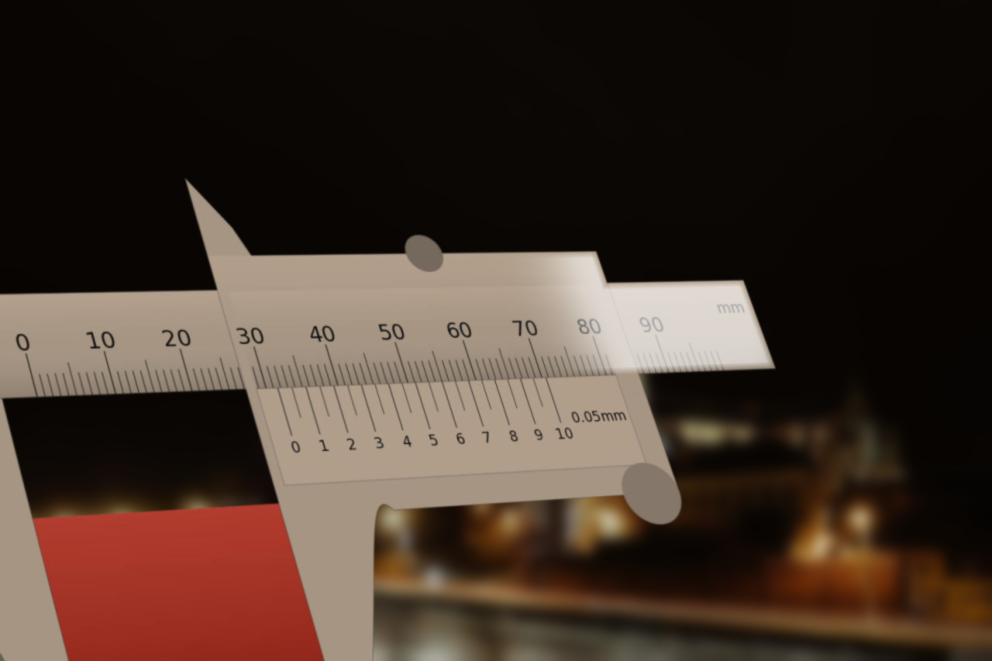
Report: 31.6 mm
